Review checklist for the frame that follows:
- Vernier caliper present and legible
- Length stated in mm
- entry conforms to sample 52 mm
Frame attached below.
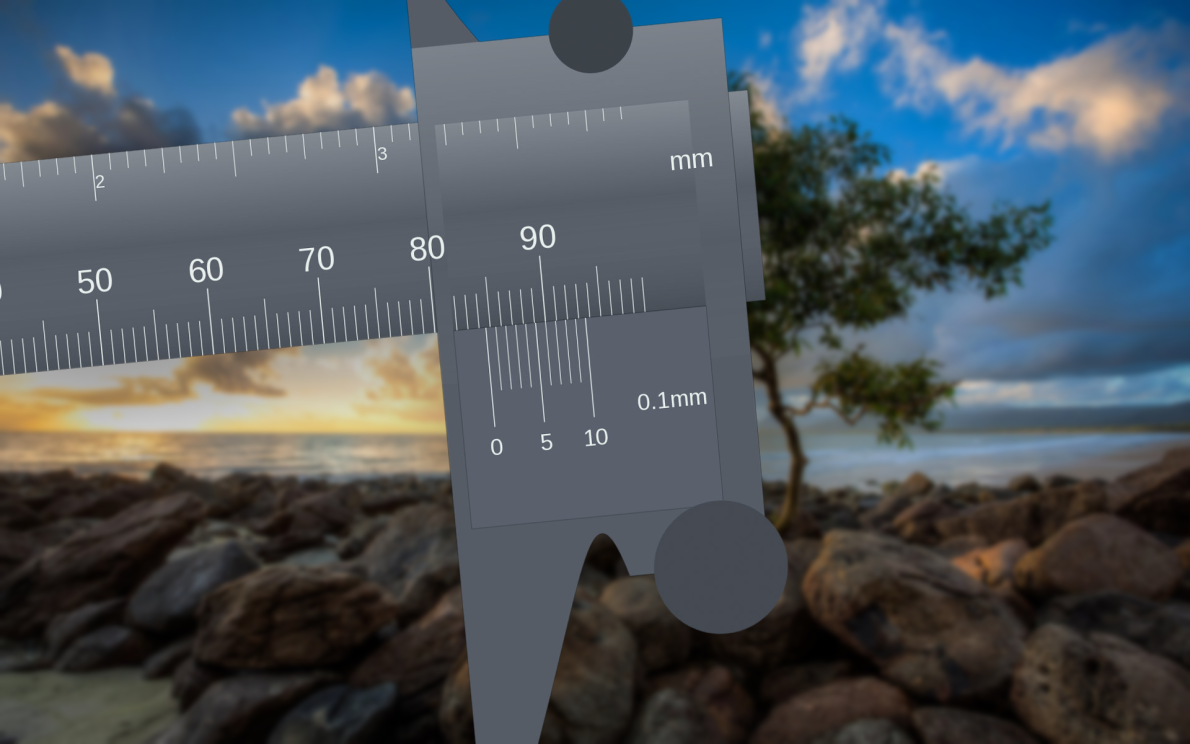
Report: 84.6 mm
